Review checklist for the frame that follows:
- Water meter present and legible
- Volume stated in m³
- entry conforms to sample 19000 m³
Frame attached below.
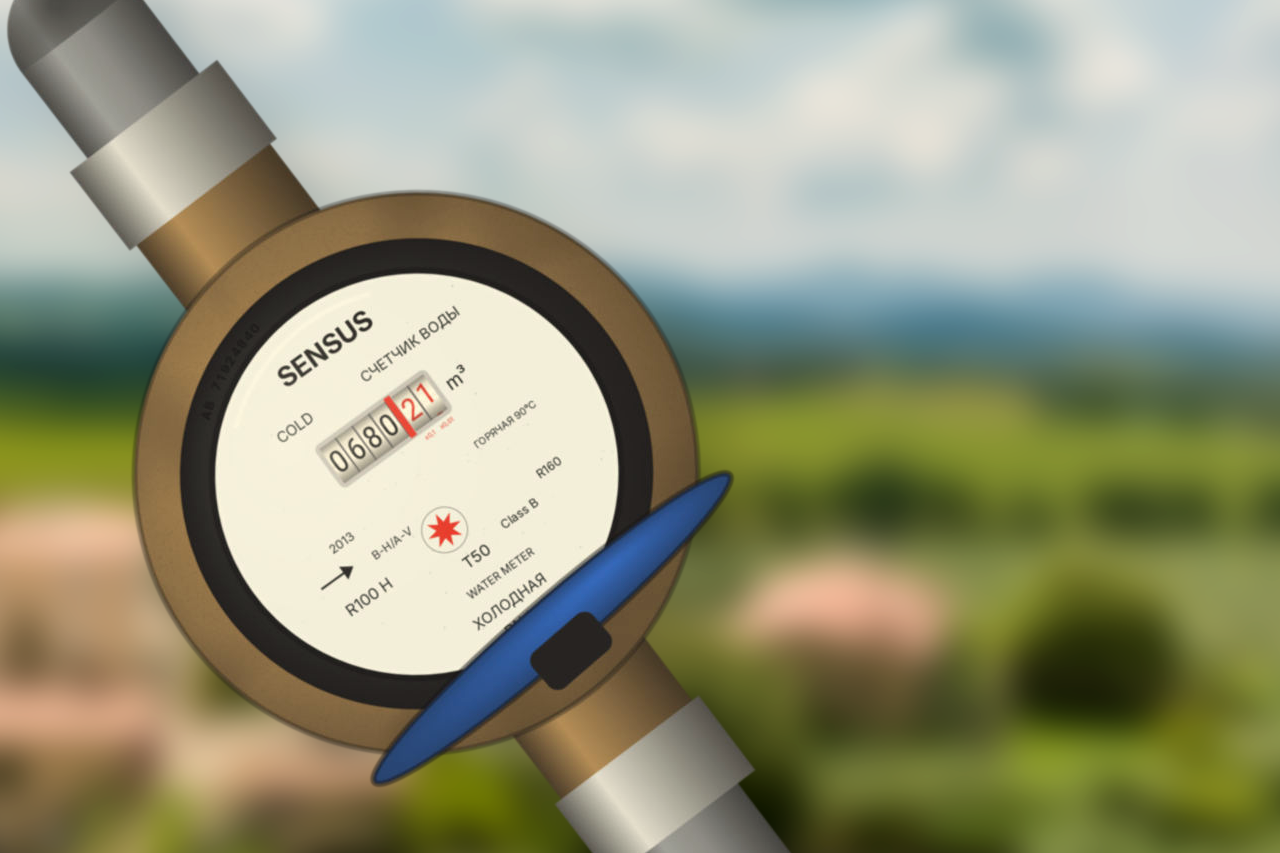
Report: 680.21 m³
